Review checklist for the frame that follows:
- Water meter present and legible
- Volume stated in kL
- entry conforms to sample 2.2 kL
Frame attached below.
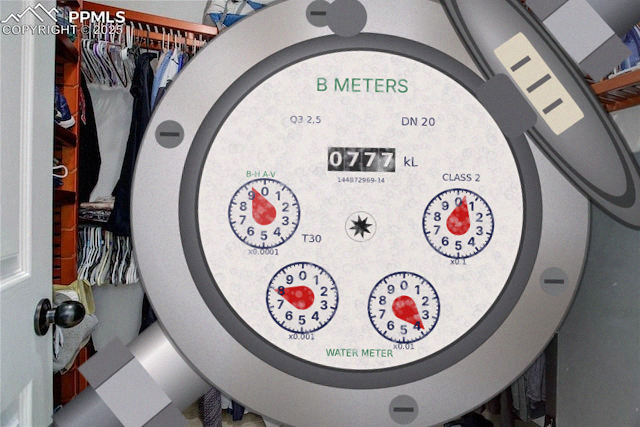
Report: 777.0379 kL
